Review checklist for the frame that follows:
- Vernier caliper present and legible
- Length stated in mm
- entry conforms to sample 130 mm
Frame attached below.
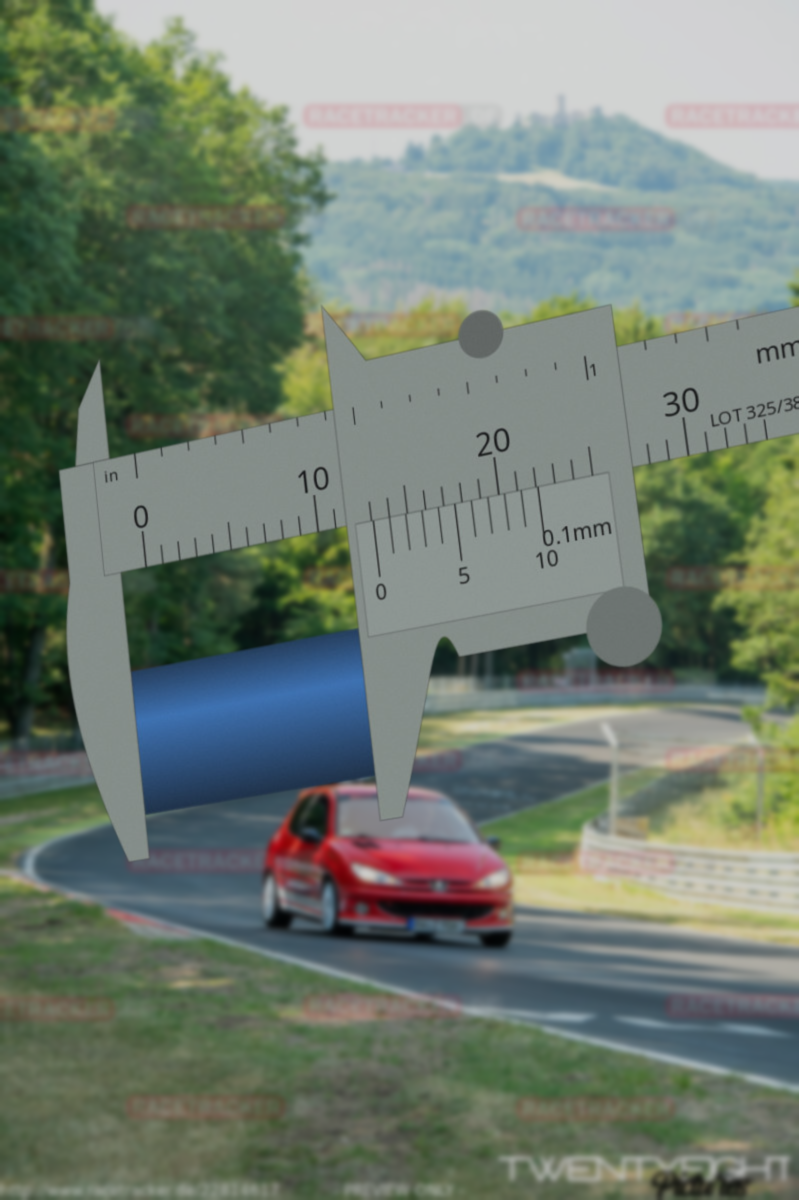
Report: 13.1 mm
